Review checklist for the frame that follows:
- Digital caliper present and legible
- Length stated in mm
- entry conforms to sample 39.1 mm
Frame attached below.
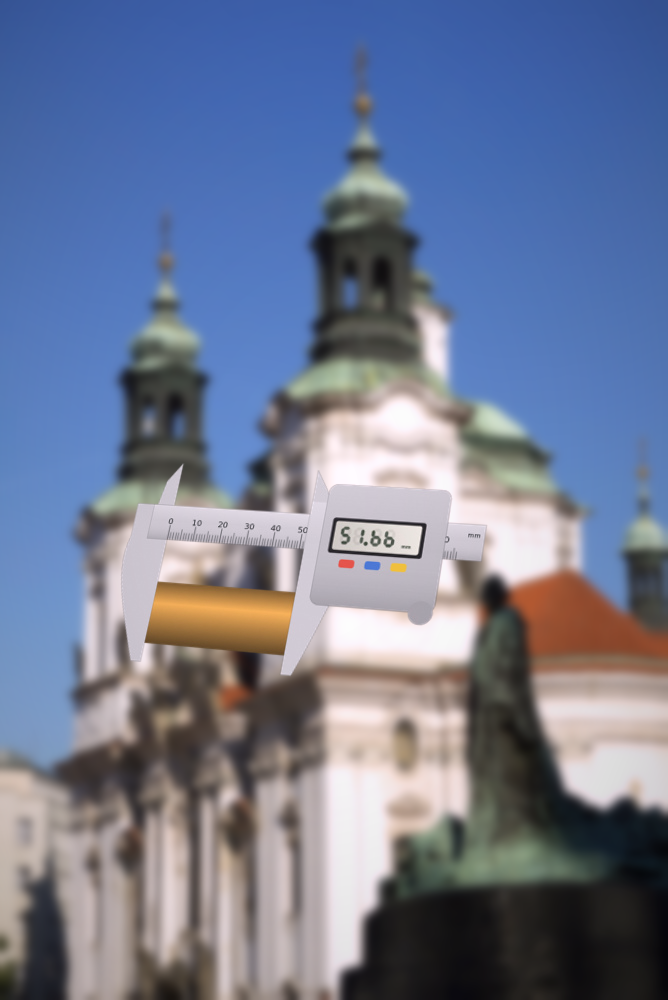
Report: 51.66 mm
